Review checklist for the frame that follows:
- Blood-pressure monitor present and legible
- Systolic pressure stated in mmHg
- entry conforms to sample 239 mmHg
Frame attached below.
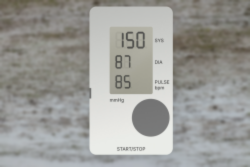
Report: 150 mmHg
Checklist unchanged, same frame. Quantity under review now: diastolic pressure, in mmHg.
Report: 87 mmHg
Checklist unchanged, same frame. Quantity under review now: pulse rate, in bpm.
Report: 85 bpm
